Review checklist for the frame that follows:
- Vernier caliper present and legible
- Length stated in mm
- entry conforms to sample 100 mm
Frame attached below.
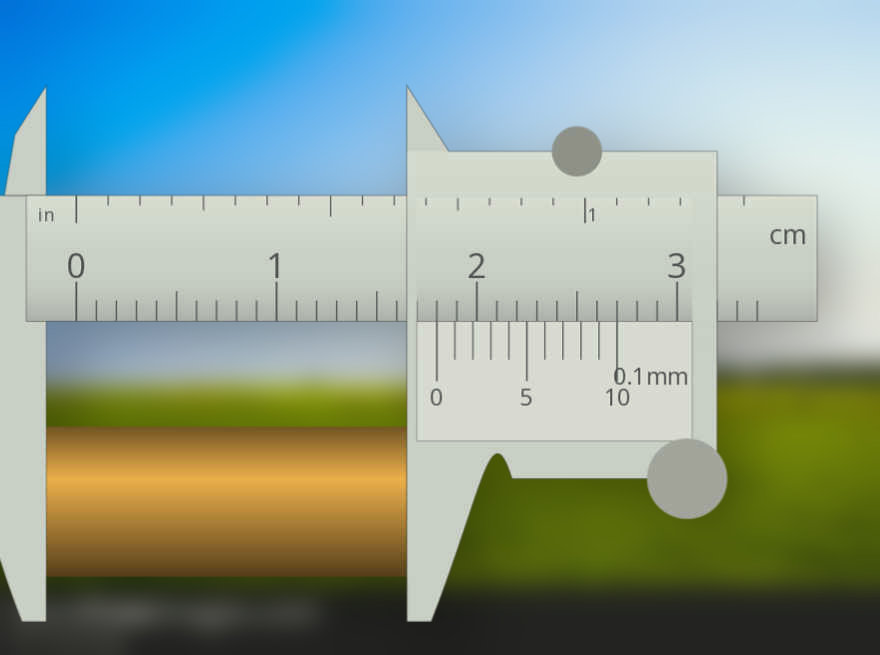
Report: 18.0 mm
